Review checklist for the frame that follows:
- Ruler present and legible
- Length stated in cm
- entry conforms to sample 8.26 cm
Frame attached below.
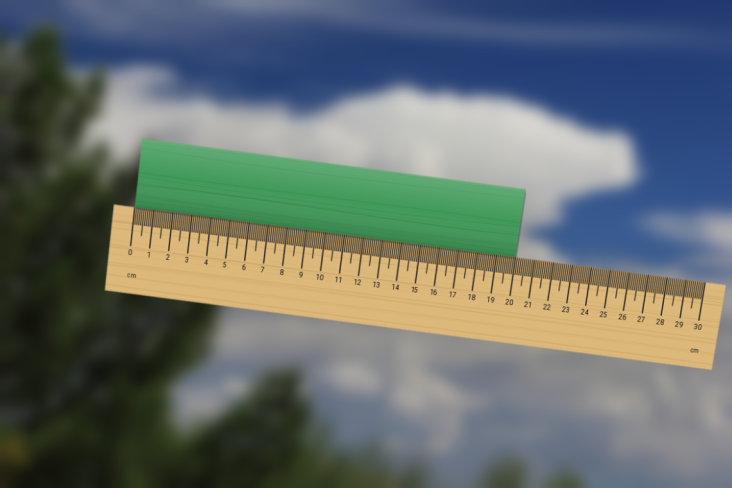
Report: 20 cm
